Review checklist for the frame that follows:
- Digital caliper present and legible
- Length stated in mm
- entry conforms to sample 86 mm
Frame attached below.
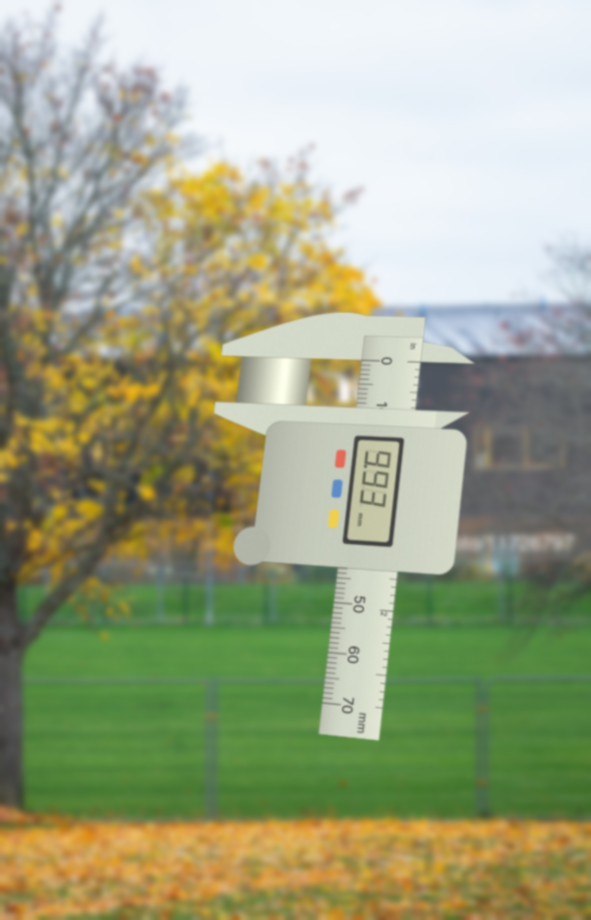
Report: 9.93 mm
